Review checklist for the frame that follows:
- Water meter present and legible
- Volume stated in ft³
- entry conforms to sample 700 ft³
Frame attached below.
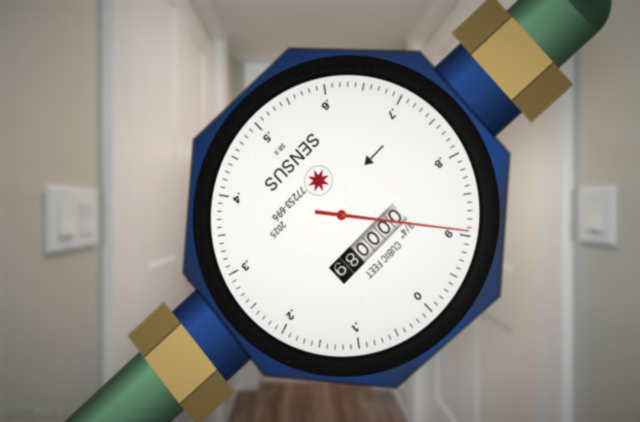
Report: 88.89 ft³
